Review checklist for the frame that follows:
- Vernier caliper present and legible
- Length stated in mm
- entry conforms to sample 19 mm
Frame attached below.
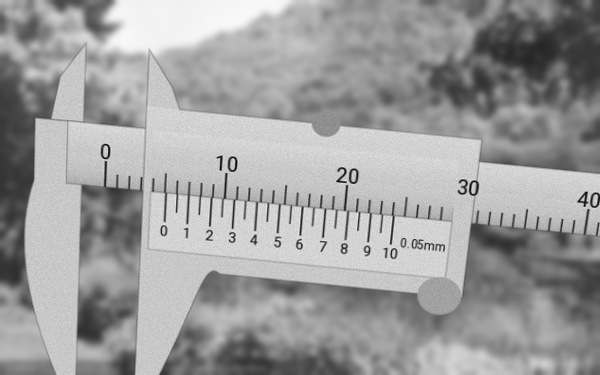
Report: 5.1 mm
